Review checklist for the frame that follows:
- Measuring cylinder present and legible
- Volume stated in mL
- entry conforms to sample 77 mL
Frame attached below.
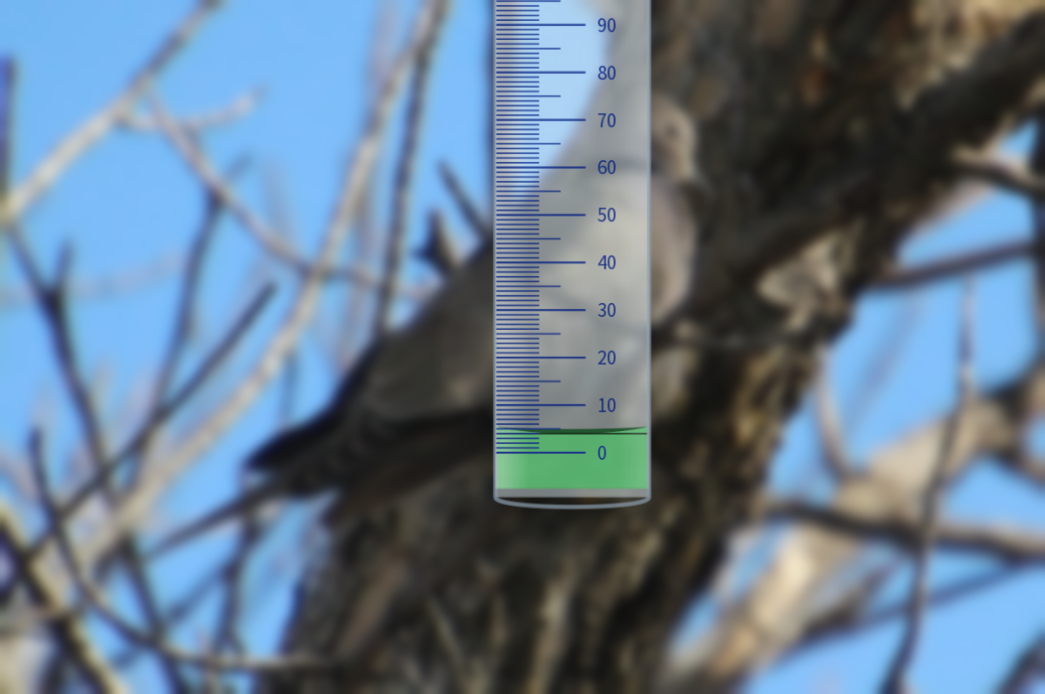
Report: 4 mL
